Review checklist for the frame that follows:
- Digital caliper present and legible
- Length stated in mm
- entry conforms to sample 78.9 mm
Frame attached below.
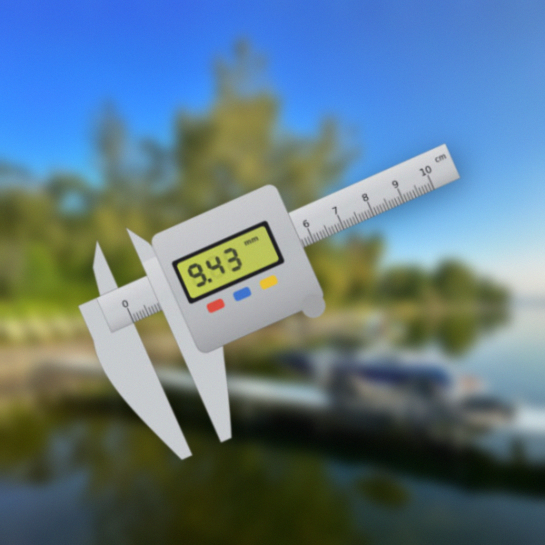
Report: 9.43 mm
